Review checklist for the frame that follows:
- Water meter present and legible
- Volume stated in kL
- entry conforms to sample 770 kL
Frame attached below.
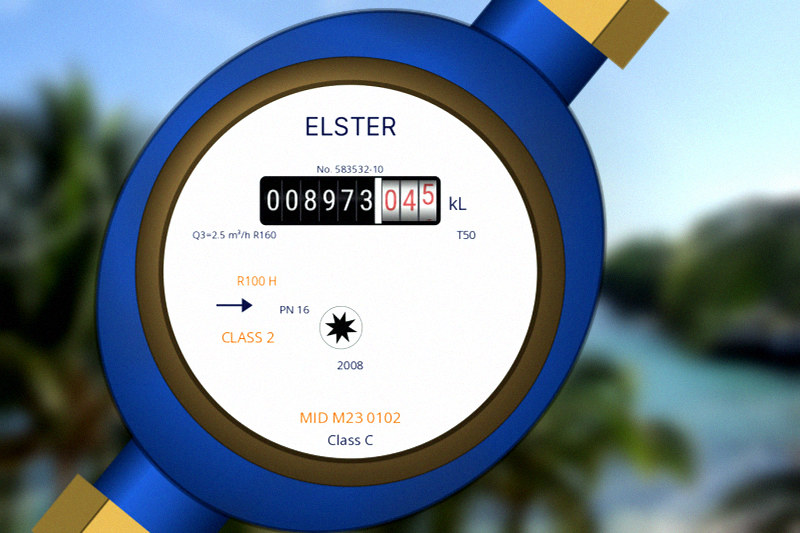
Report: 8973.045 kL
